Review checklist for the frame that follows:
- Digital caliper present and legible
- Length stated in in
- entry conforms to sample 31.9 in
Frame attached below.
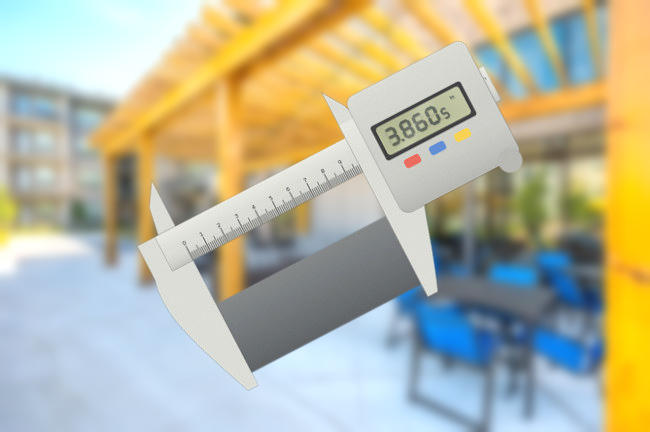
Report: 3.8605 in
